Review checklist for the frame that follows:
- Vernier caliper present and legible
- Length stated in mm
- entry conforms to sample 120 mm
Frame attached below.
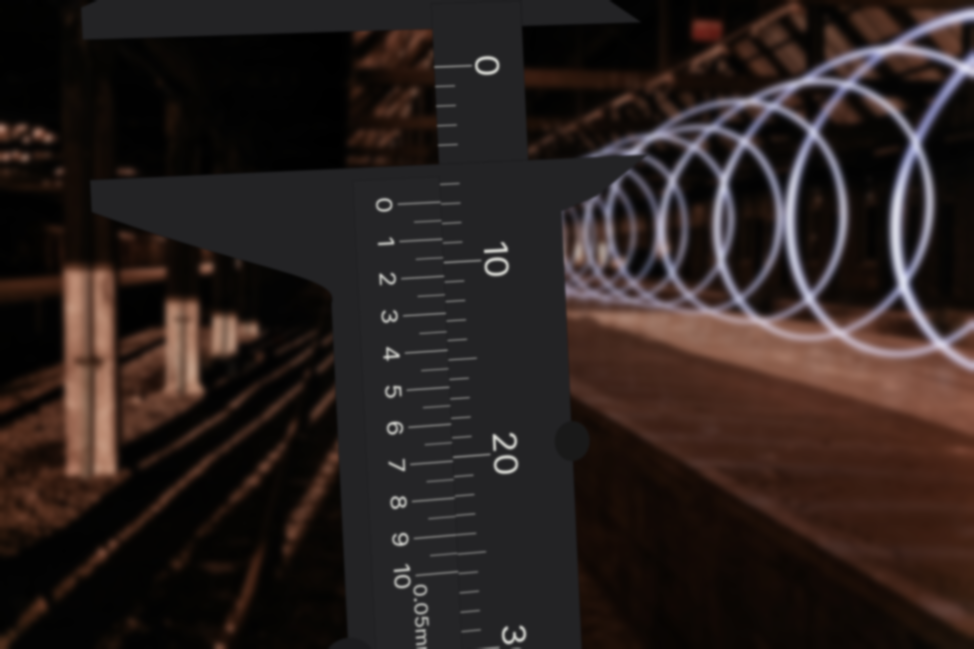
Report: 6.9 mm
